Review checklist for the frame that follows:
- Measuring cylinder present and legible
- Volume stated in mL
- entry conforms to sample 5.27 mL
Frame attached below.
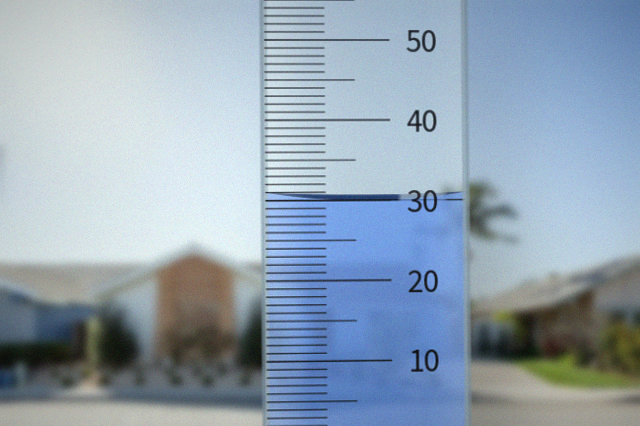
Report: 30 mL
